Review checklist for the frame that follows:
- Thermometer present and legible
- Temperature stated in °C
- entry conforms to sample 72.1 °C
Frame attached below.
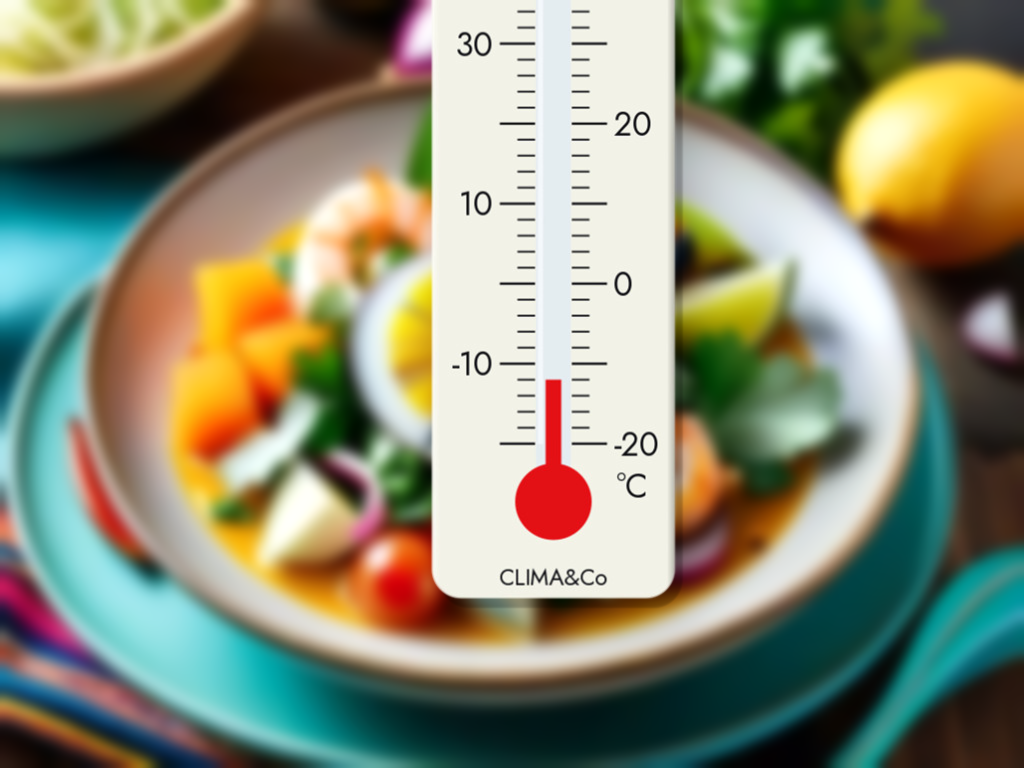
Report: -12 °C
